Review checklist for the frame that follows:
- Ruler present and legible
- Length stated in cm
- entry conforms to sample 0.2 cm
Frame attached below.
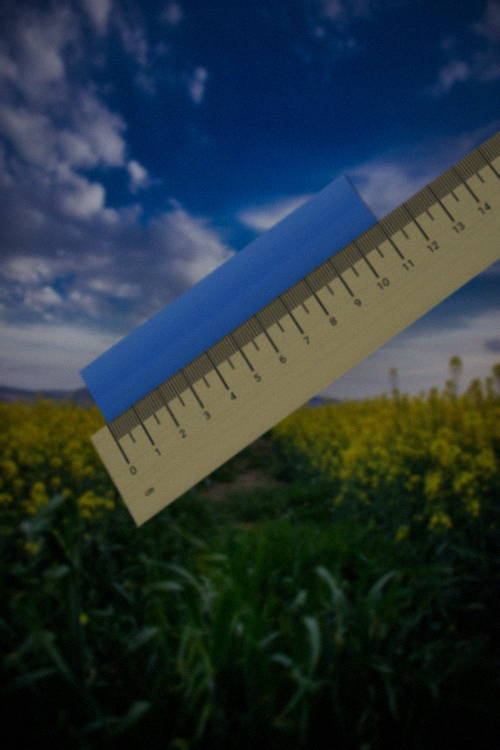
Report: 11 cm
